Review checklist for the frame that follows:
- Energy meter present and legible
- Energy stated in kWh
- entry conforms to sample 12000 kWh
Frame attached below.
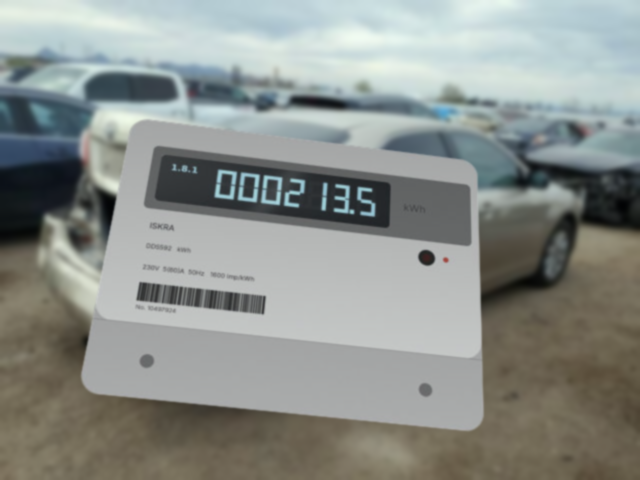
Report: 213.5 kWh
